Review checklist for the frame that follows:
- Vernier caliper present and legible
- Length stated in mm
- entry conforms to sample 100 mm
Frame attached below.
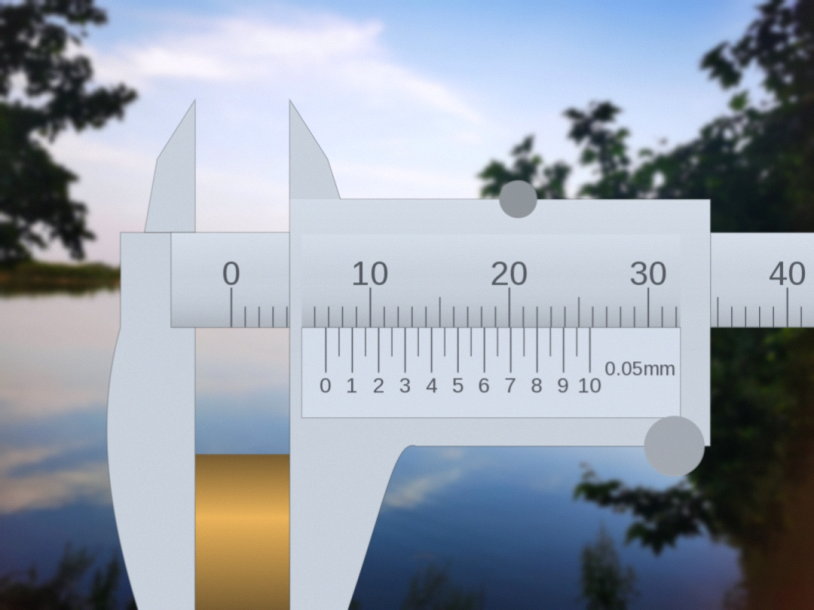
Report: 6.8 mm
